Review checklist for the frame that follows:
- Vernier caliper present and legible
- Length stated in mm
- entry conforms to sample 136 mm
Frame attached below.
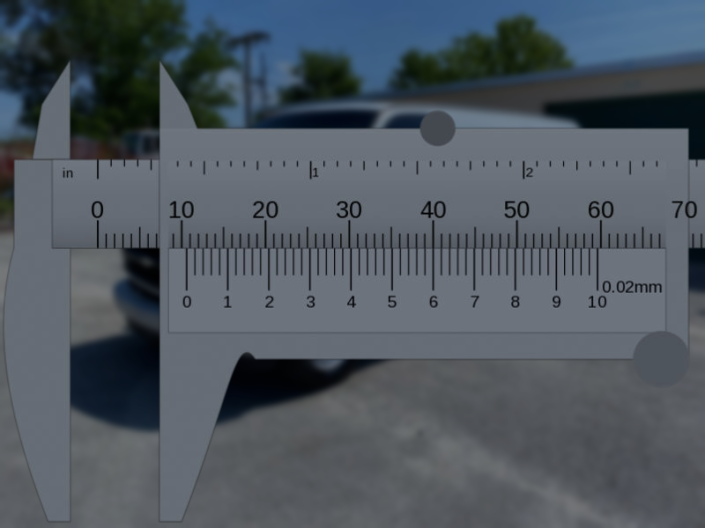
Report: 10.6 mm
